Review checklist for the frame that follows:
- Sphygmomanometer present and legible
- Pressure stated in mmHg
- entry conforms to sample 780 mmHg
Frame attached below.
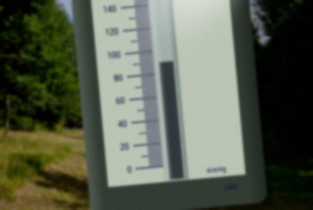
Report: 90 mmHg
